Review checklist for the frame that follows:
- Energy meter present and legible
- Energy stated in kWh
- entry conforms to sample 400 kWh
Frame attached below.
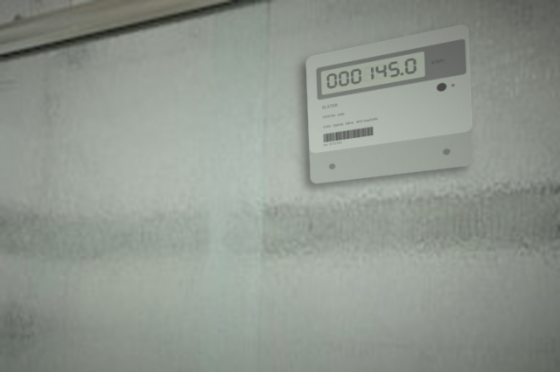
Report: 145.0 kWh
